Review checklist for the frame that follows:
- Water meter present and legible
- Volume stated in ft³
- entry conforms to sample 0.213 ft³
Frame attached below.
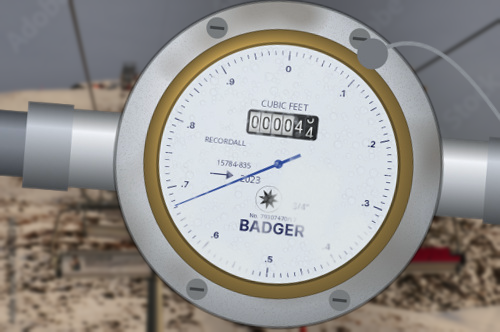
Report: 43.67 ft³
